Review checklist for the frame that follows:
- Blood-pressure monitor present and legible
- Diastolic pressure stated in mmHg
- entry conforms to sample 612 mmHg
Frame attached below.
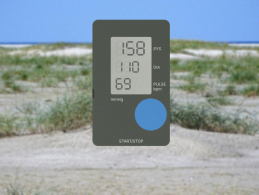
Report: 110 mmHg
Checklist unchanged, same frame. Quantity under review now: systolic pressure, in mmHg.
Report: 158 mmHg
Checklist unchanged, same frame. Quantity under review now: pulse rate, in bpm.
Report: 69 bpm
